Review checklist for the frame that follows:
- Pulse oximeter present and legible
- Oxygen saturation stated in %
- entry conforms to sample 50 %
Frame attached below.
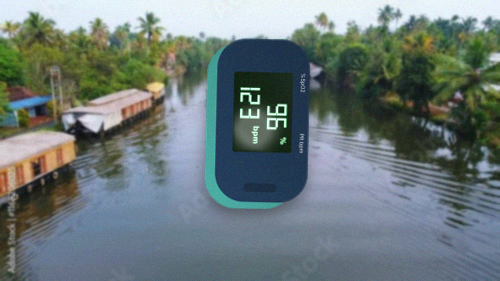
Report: 96 %
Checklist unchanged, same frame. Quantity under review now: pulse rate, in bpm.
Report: 123 bpm
